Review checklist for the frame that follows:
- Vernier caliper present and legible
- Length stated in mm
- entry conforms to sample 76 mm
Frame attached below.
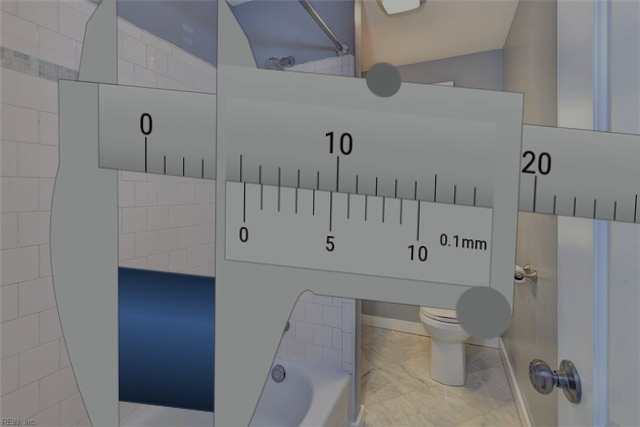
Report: 5.2 mm
